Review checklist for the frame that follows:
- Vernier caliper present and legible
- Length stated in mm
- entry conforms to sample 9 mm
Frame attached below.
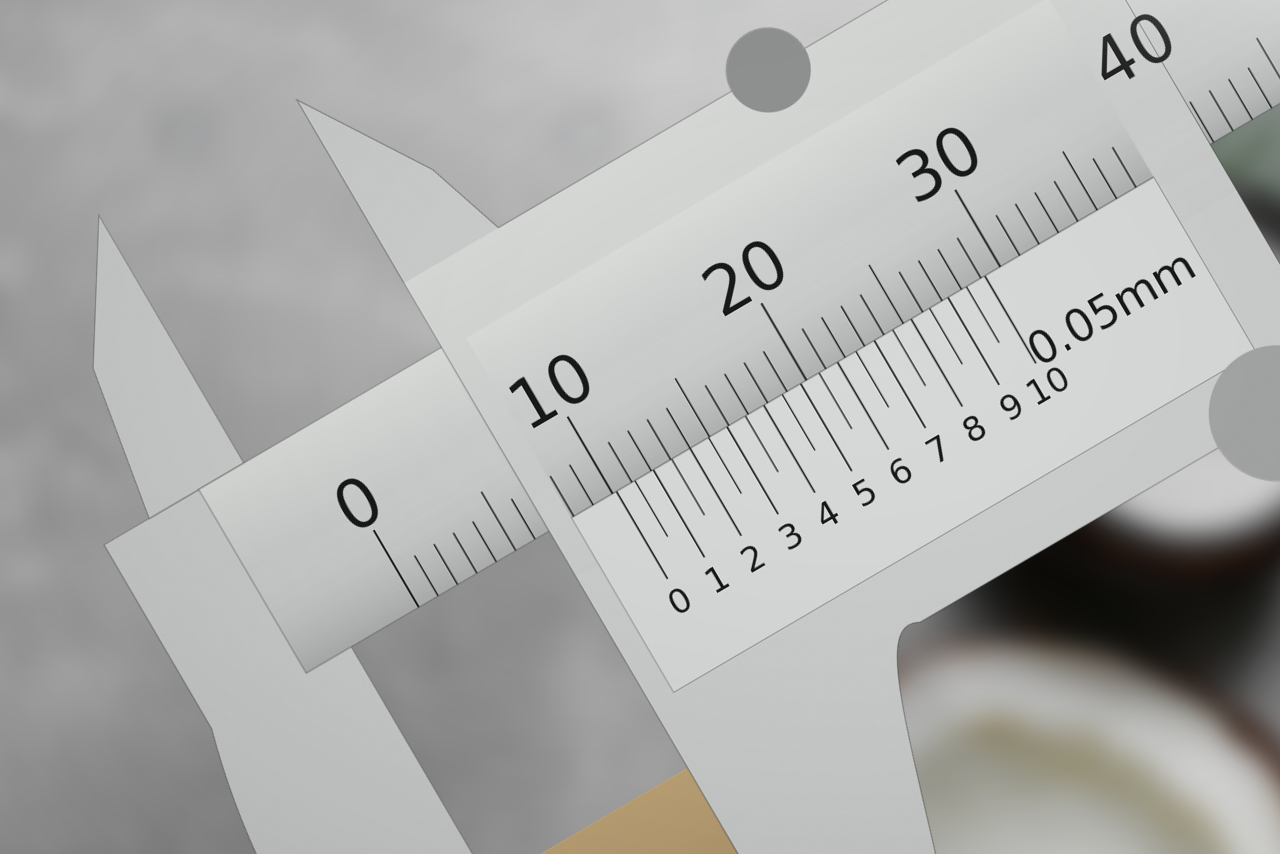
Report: 10.2 mm
